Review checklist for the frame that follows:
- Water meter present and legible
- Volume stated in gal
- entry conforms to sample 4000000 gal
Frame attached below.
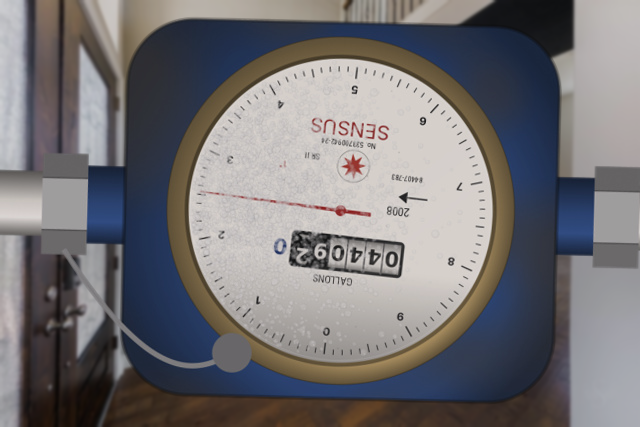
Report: 440922.5 gal
